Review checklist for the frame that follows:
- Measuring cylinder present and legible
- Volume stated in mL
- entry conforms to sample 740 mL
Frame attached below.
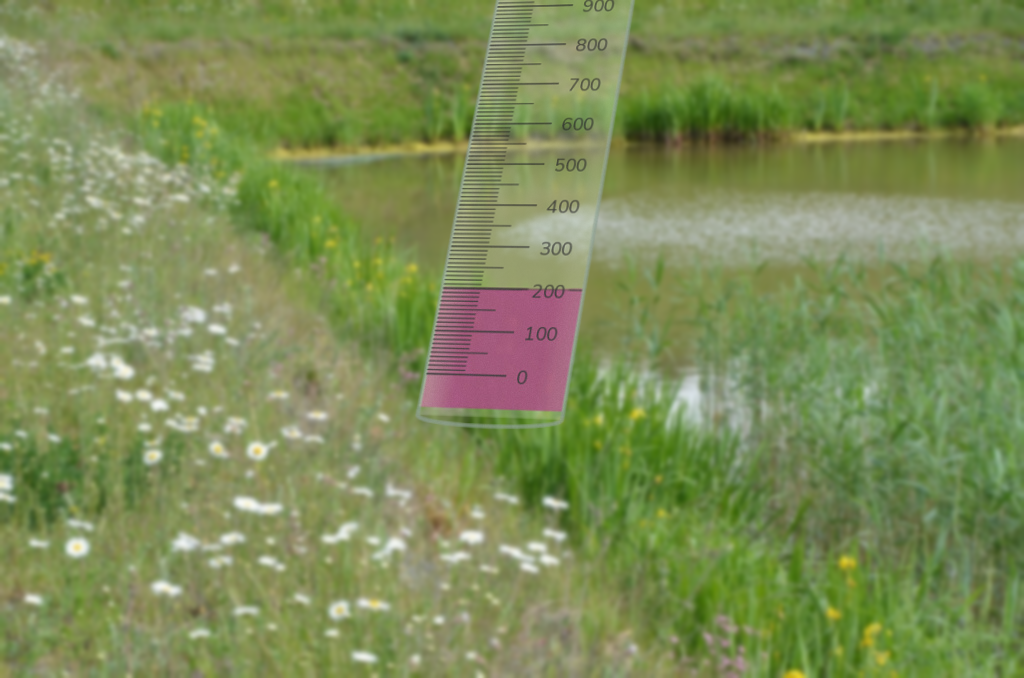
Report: 200 mL
